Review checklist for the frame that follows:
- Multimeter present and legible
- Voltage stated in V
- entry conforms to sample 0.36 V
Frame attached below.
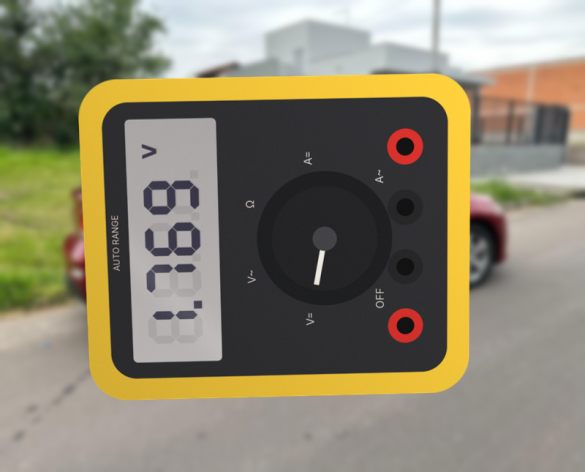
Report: 1.769 V
